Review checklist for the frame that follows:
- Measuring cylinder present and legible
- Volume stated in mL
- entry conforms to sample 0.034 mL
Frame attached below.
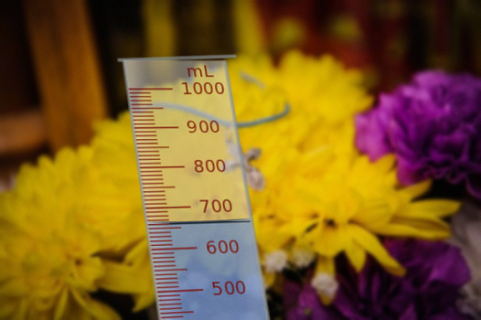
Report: 660 mL
